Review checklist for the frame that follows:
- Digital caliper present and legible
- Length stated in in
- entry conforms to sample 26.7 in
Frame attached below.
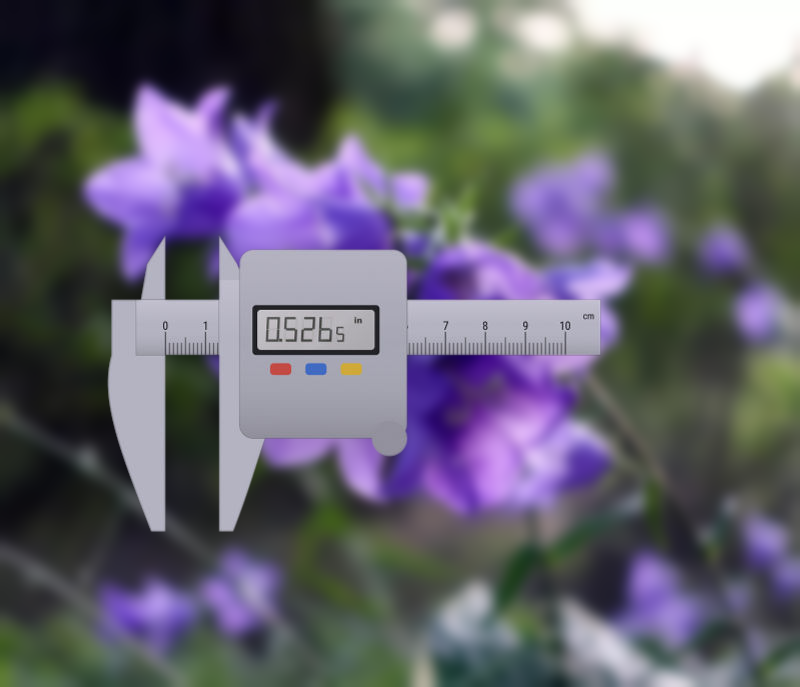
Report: 0.5265 in
